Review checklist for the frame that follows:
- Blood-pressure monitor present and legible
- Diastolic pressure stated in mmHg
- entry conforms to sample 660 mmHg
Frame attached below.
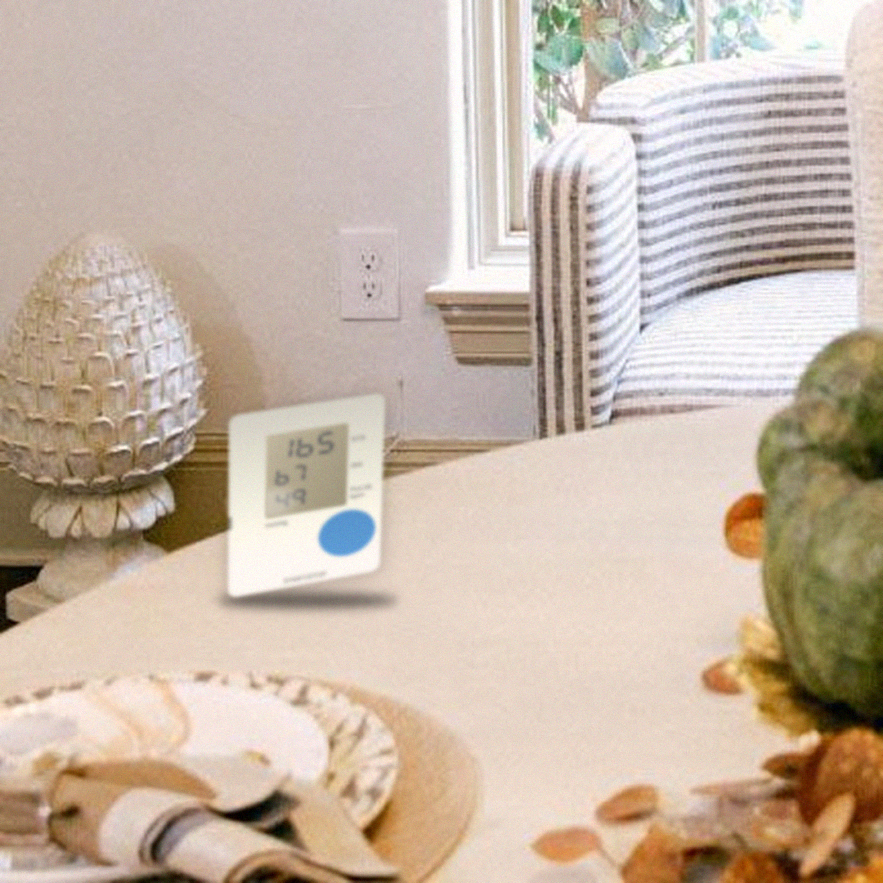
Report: 67 mmHg
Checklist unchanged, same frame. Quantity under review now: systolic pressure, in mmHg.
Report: 165 mmHg
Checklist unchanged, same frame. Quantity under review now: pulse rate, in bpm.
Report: 49 bpm
